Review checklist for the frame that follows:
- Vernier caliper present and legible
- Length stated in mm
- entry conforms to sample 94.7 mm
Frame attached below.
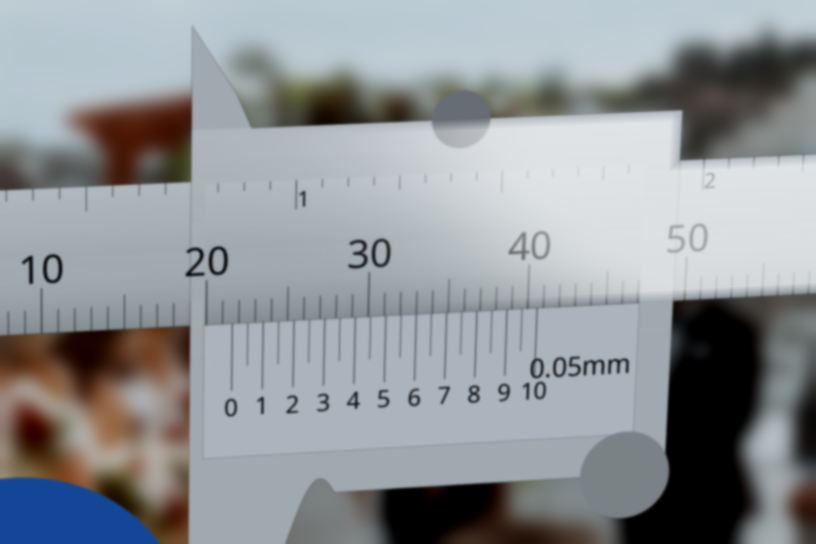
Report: 21.6 mm
